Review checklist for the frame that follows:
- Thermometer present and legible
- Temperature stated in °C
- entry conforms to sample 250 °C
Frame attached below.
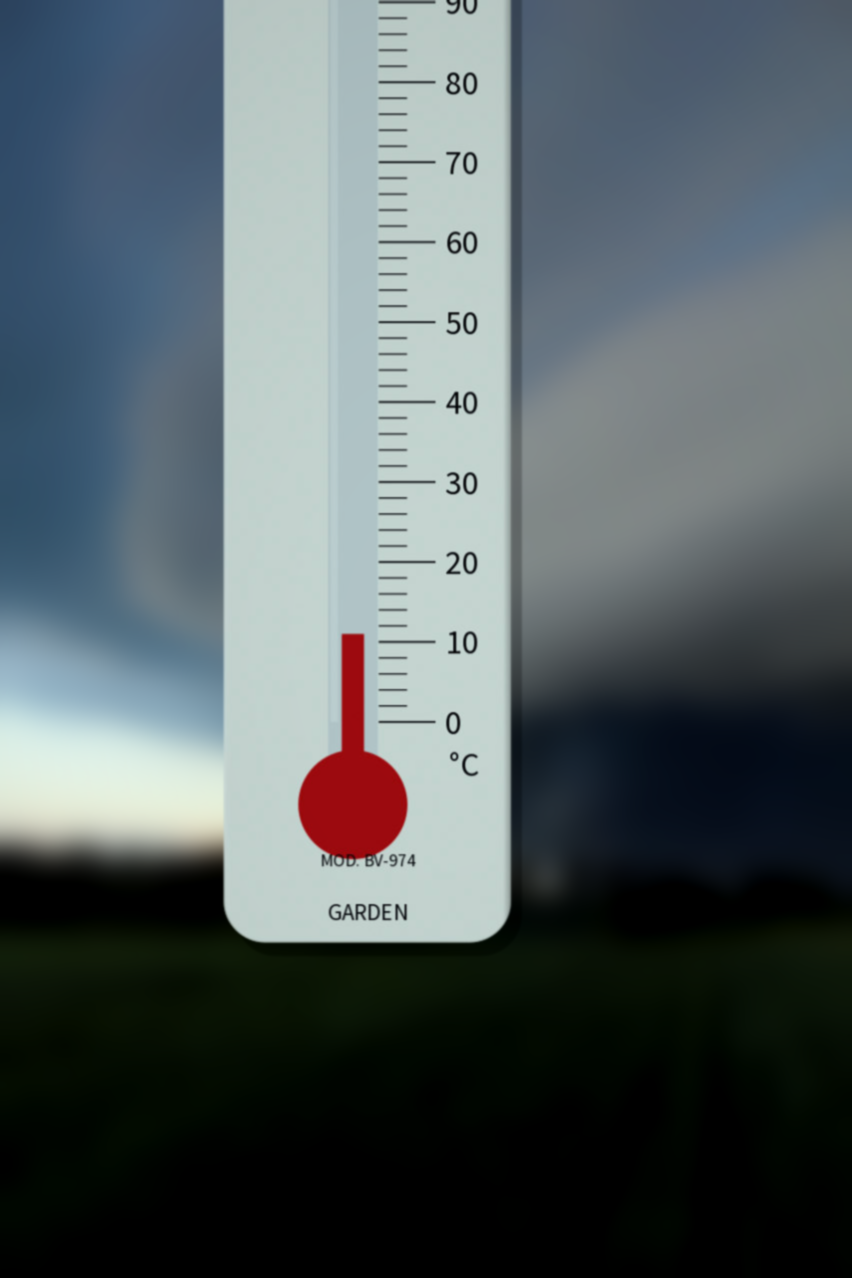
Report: 11 °C
